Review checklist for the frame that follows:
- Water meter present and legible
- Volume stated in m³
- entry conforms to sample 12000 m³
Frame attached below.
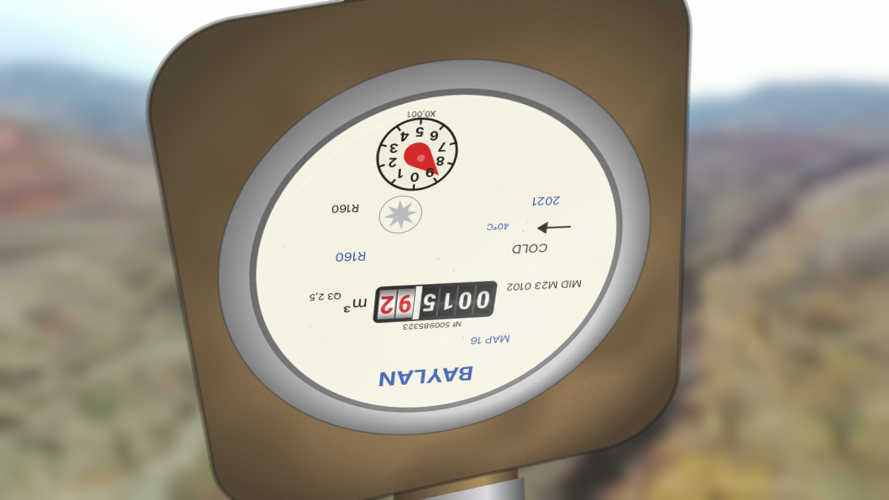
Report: 15.928 m³
